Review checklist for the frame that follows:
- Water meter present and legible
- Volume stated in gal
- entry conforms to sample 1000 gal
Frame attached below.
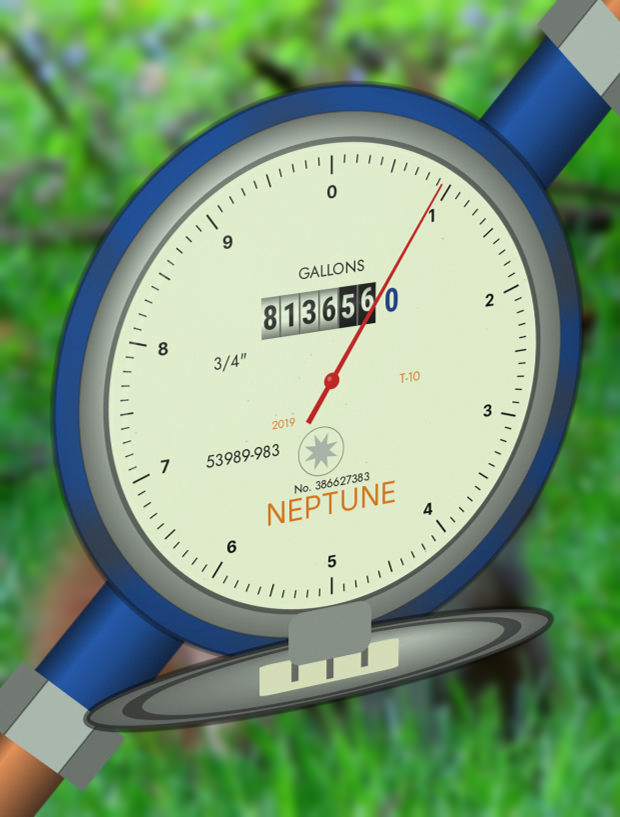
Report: 8136560.9 gal
